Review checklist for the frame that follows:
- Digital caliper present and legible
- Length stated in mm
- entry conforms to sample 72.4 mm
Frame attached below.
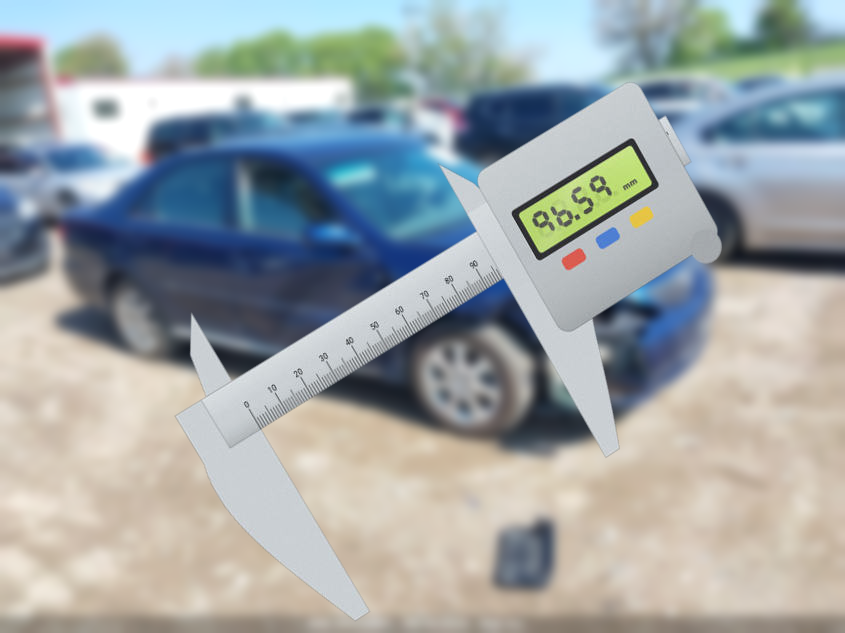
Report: 96.59 mm
